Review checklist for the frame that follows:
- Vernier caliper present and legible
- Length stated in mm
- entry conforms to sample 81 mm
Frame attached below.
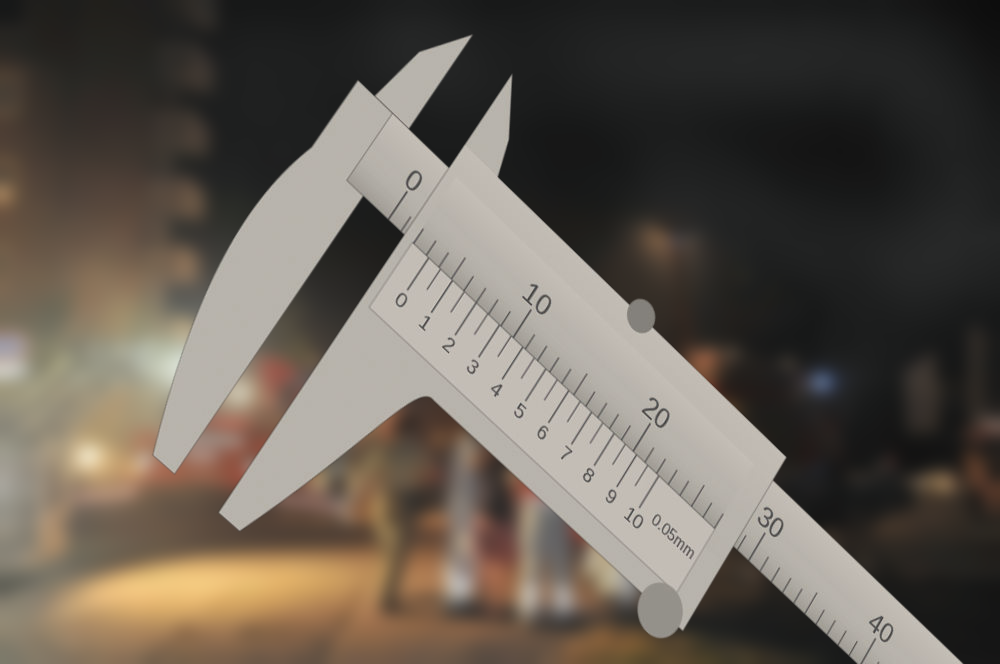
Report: 3.2 mm
